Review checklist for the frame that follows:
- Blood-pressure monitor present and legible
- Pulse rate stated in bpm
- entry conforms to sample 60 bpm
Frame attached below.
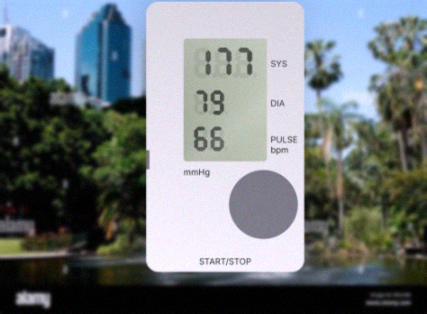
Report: 66 bpm
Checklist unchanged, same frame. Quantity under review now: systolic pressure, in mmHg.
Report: 177 mmHg
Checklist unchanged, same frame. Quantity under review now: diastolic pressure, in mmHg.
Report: 79 mmHg
